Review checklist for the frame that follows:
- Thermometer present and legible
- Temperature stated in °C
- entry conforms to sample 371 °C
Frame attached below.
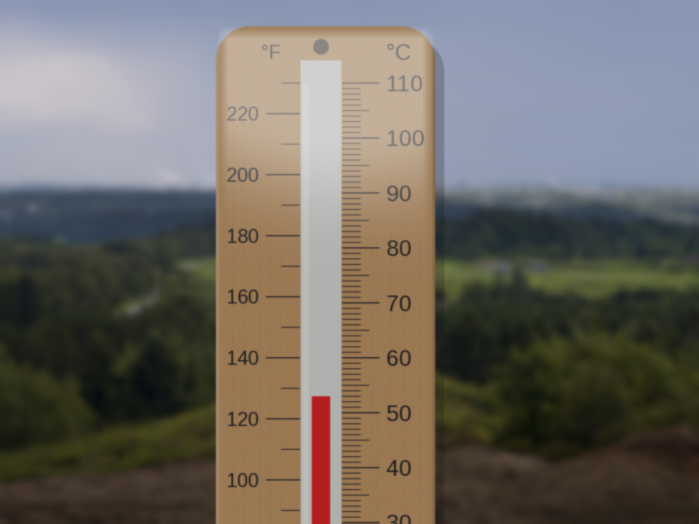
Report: 53 °C
